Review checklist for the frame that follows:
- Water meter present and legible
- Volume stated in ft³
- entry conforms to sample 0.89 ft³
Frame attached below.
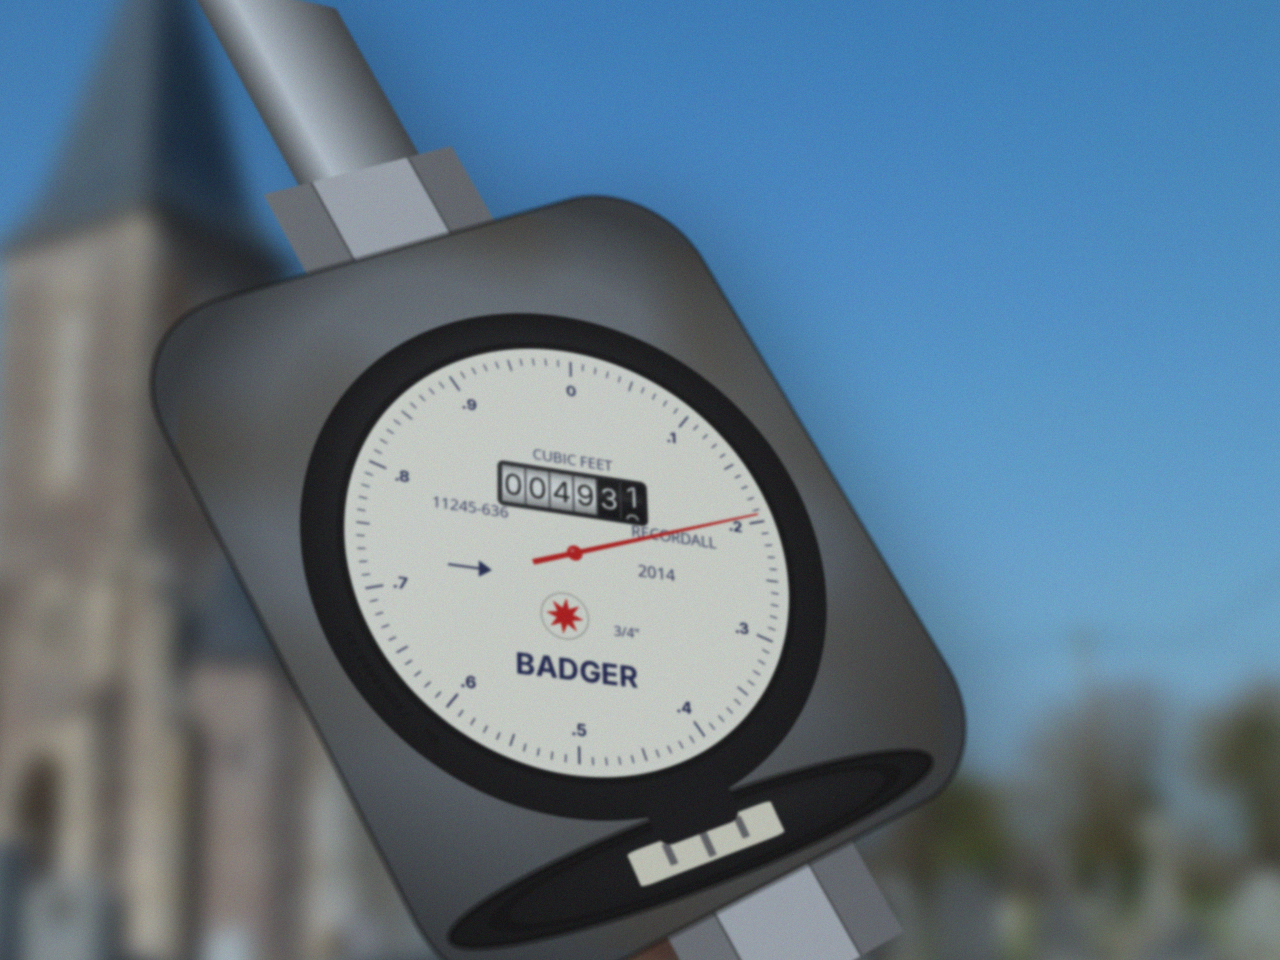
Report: 4931.19 ft³
